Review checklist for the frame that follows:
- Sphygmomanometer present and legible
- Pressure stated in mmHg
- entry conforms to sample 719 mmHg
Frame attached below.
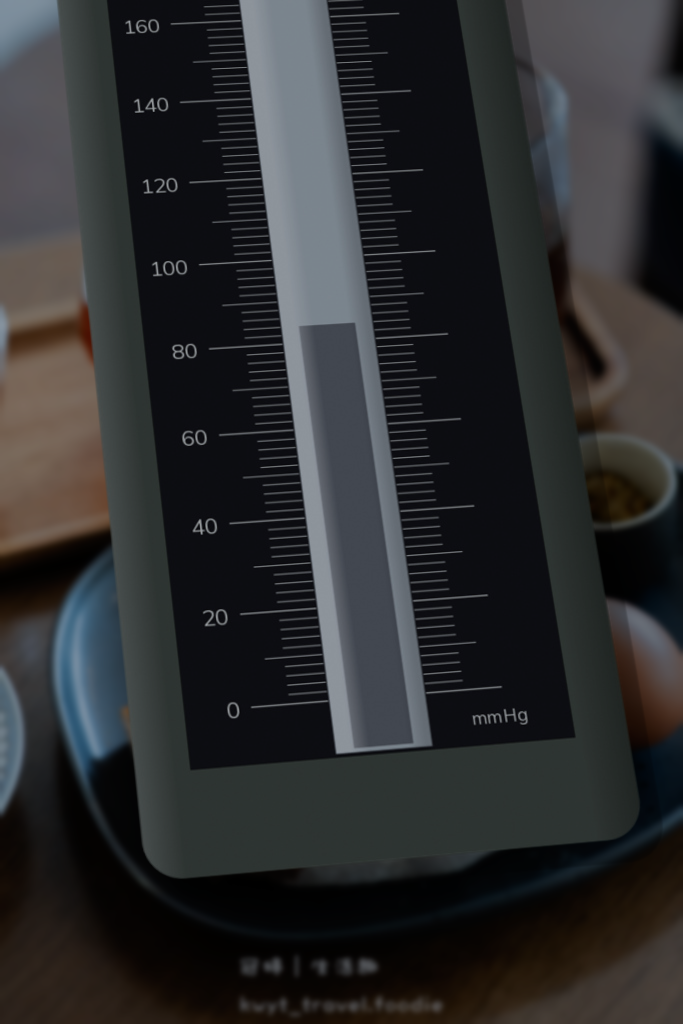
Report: 84 mmHg
